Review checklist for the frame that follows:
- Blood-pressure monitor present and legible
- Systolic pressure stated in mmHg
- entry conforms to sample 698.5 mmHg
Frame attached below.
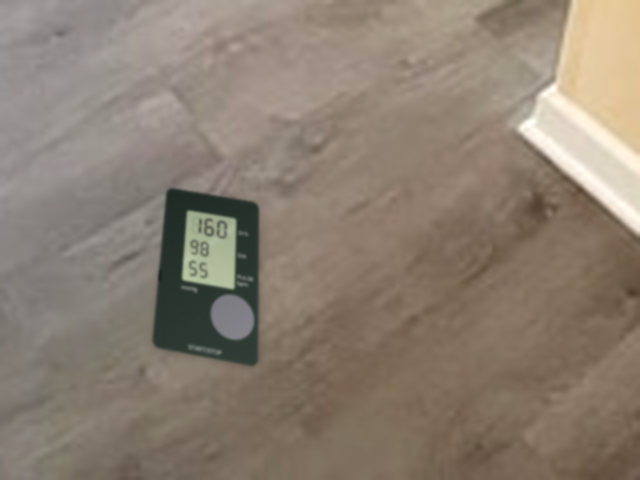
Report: 160 mmHg
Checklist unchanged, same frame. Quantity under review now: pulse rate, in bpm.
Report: 55 bpm
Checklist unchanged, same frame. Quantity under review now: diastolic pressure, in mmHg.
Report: 98 mmHg
